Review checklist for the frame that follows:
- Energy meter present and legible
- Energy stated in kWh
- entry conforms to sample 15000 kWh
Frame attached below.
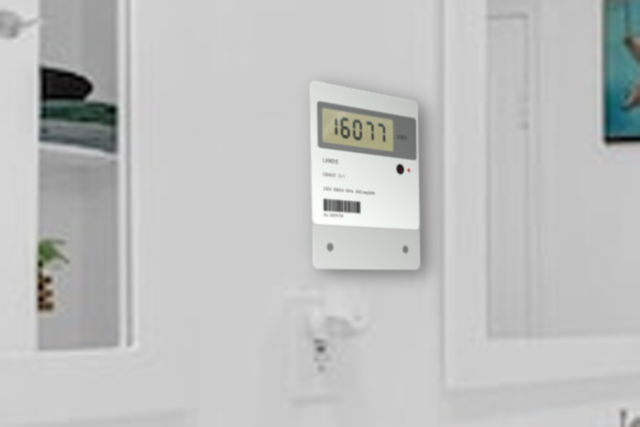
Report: 16077 kWh
